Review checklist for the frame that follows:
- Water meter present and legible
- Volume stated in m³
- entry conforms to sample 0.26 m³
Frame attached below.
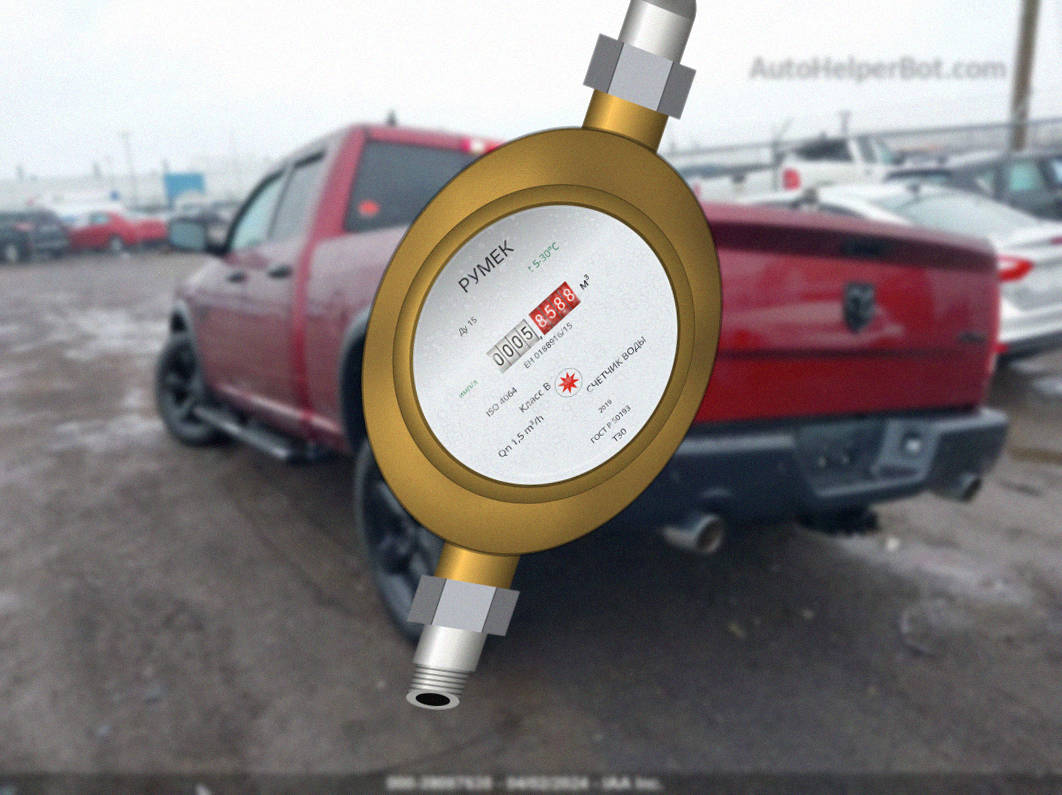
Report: 5.8588 m³
